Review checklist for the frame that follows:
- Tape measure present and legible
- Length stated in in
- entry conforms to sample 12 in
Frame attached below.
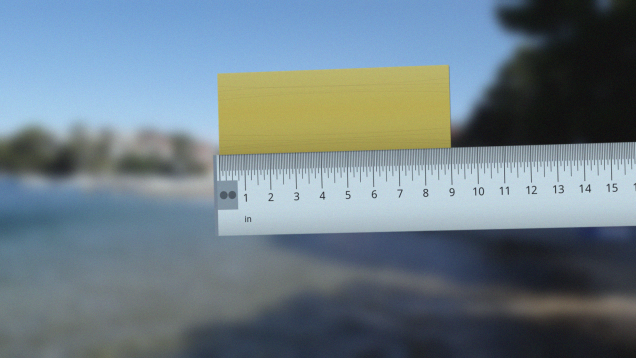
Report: 9 in
